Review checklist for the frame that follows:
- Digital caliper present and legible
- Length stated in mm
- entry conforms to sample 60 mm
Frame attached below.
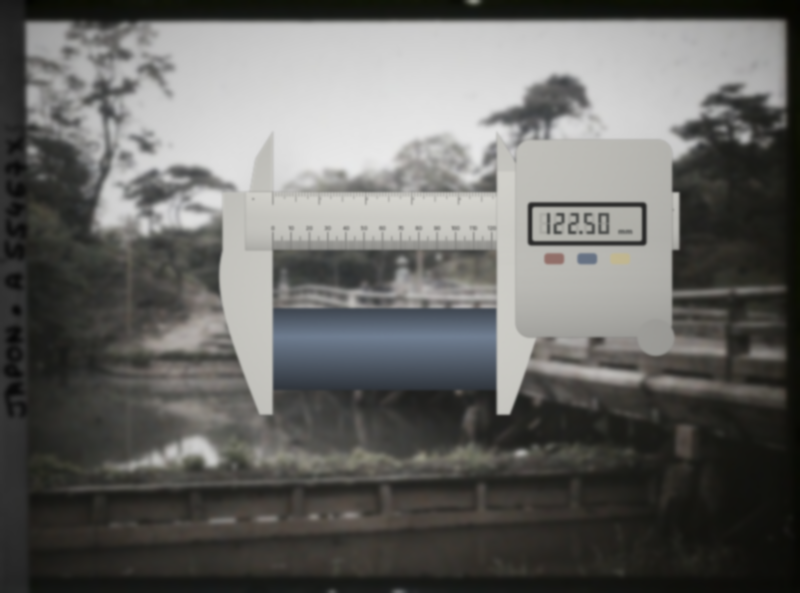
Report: 122.50 mm
